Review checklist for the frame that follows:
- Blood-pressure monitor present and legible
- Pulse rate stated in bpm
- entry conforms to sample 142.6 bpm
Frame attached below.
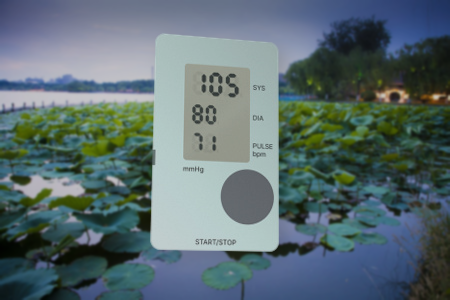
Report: 71 bpm
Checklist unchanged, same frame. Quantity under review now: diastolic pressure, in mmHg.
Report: 80 mmHg
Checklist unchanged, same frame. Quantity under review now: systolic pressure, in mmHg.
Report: 105 mmHg
